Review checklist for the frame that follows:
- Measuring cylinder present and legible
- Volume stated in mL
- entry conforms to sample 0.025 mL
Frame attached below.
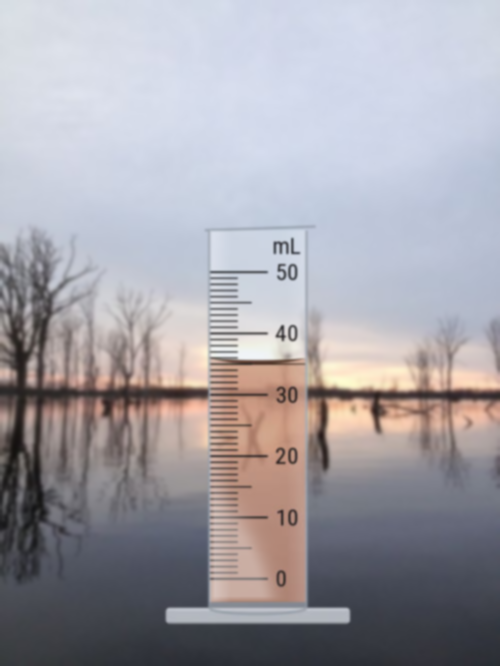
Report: 35 mL
